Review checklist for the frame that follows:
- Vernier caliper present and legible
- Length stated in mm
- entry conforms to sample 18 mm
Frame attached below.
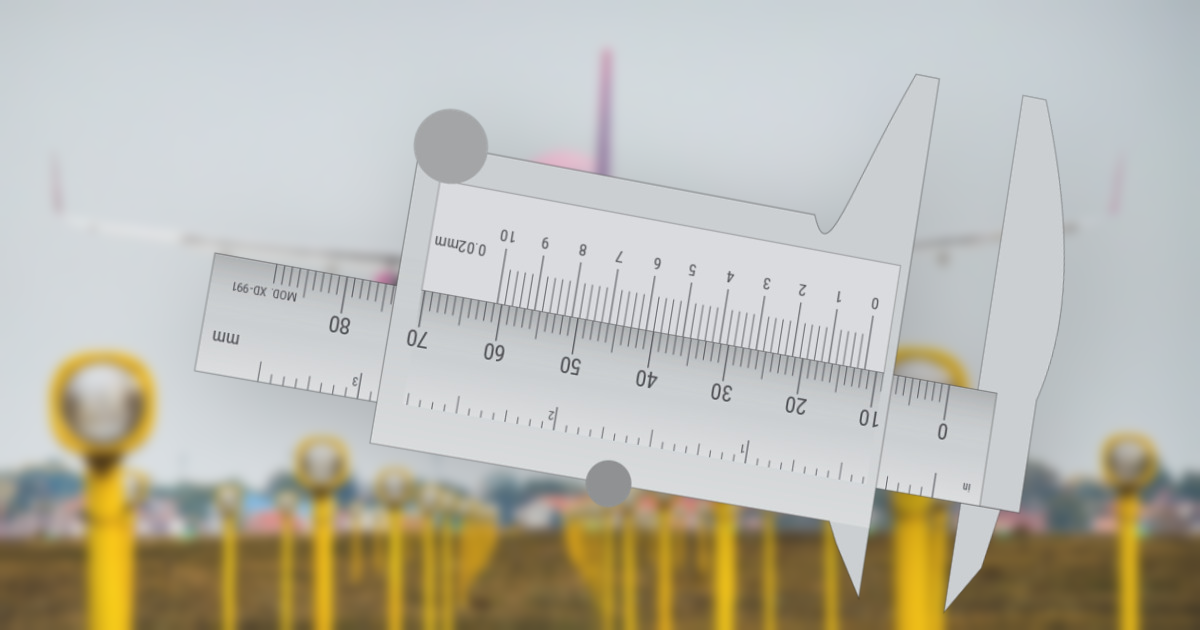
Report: 11.6 mm
